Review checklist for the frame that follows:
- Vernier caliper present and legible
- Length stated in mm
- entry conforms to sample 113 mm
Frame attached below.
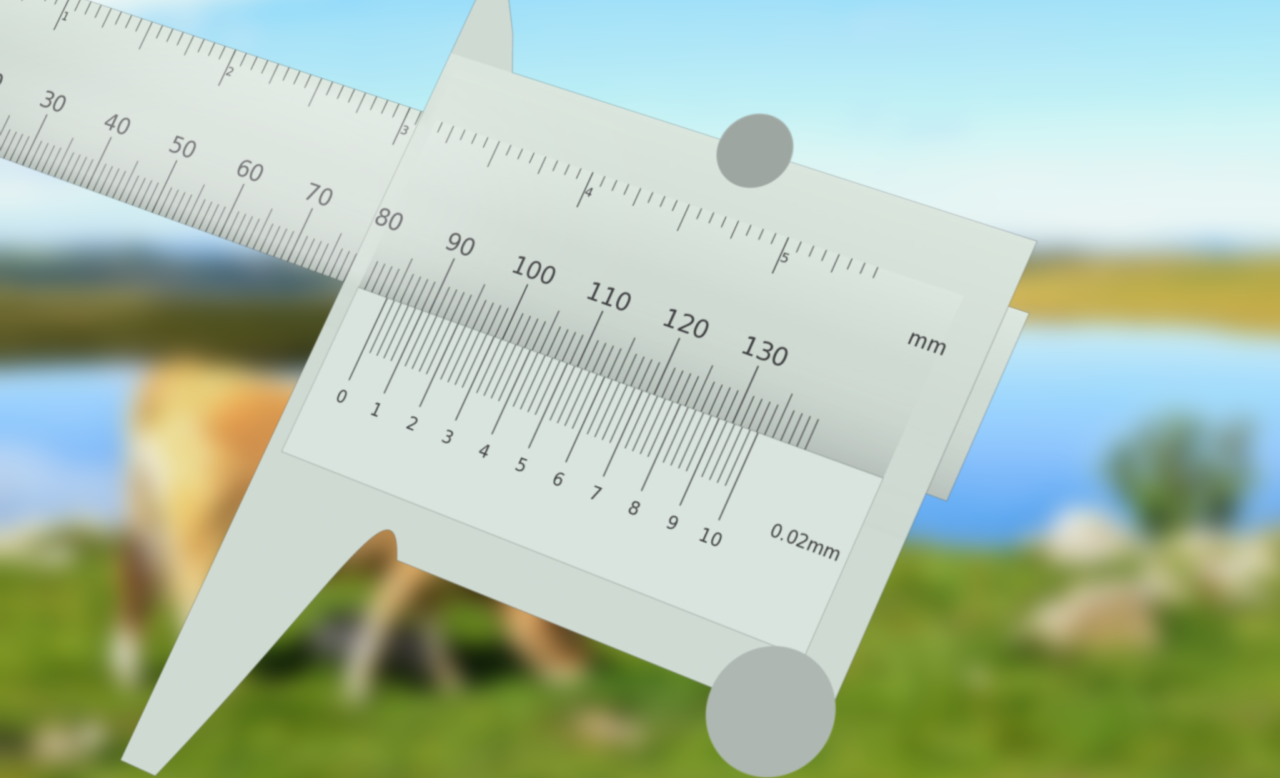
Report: 84.2 mm
